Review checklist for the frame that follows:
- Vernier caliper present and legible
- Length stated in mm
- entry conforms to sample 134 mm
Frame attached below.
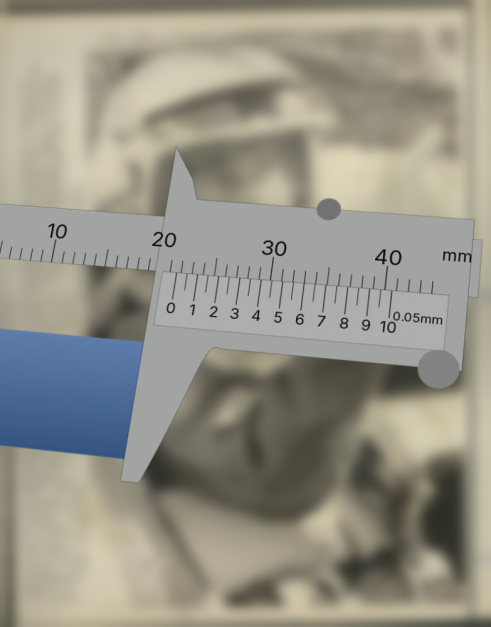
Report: 21.6 mm
